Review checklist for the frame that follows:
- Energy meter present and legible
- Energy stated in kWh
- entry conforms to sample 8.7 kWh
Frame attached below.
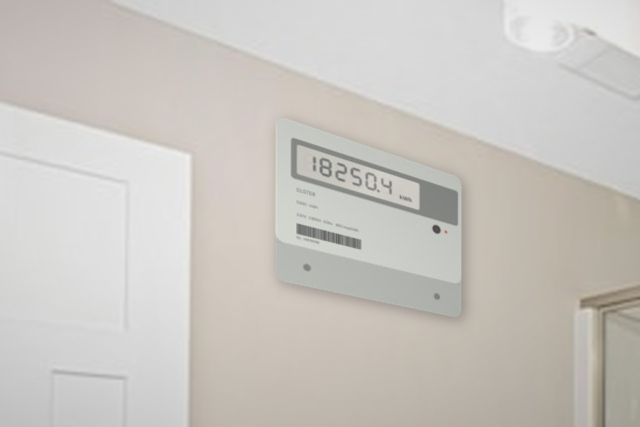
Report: 18250.4 kWh
